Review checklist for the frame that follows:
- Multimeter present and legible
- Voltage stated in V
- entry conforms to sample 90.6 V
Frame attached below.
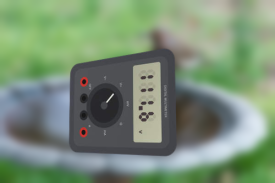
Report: 111.6 V
